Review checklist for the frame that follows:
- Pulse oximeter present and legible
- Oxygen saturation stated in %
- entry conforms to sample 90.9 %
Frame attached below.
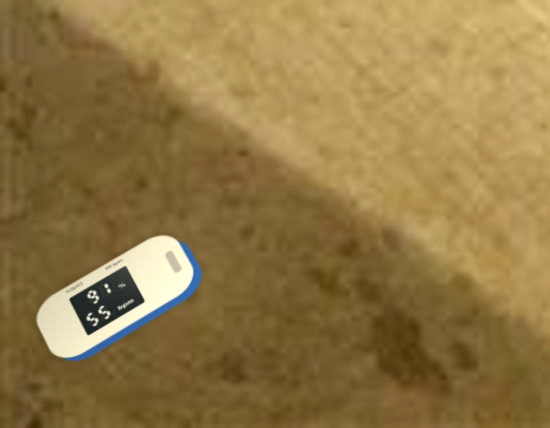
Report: 91 %
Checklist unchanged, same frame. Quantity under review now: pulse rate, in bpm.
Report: 55 bpm
